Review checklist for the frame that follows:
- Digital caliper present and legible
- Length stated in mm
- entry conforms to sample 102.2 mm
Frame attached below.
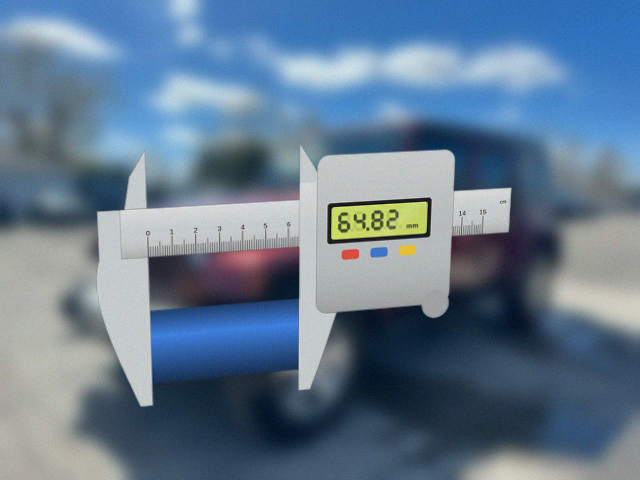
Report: 64.82 mm
